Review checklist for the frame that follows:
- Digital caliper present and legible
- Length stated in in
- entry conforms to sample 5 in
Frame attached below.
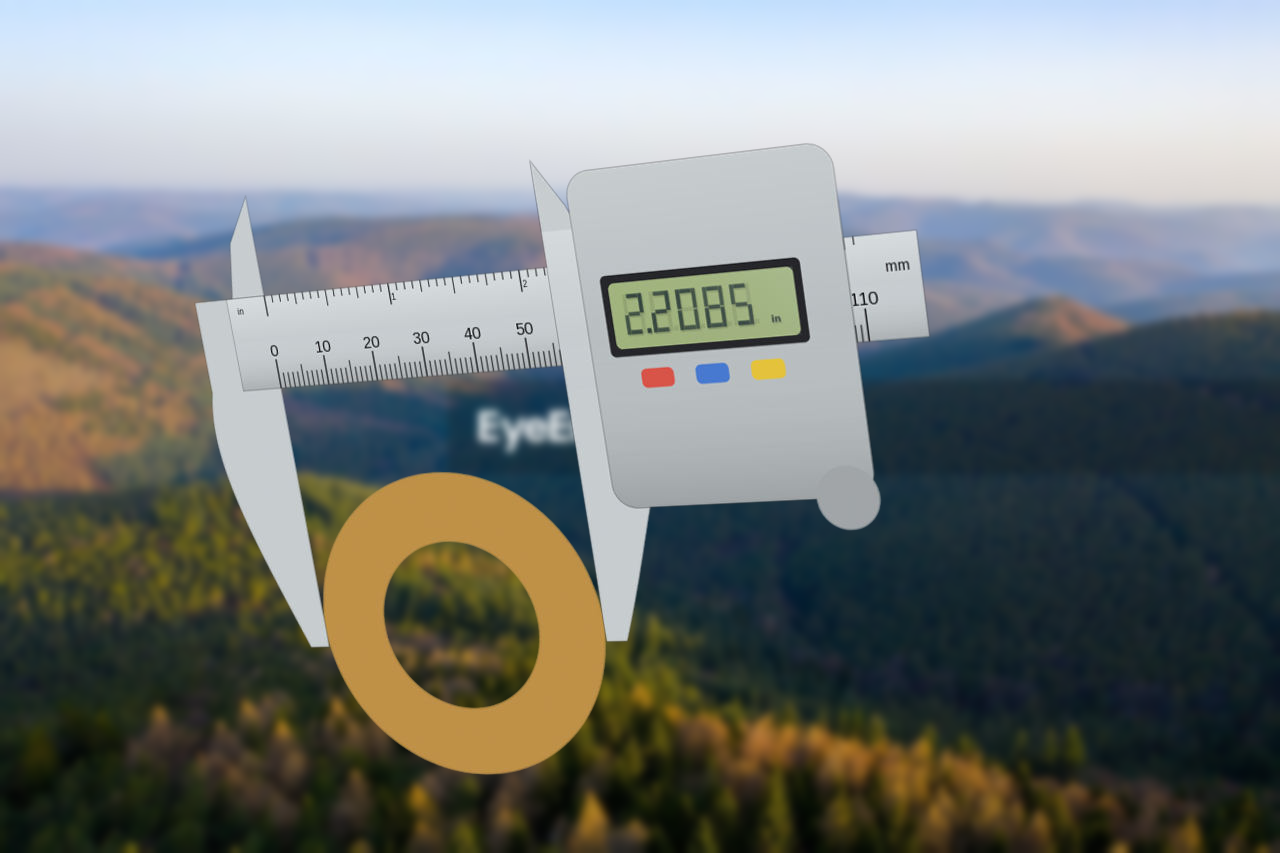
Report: 2.2085 in
